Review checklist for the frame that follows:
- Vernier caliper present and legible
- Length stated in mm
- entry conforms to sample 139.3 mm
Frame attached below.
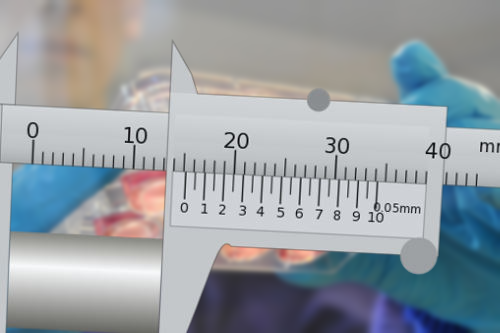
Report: 15.2 mm
